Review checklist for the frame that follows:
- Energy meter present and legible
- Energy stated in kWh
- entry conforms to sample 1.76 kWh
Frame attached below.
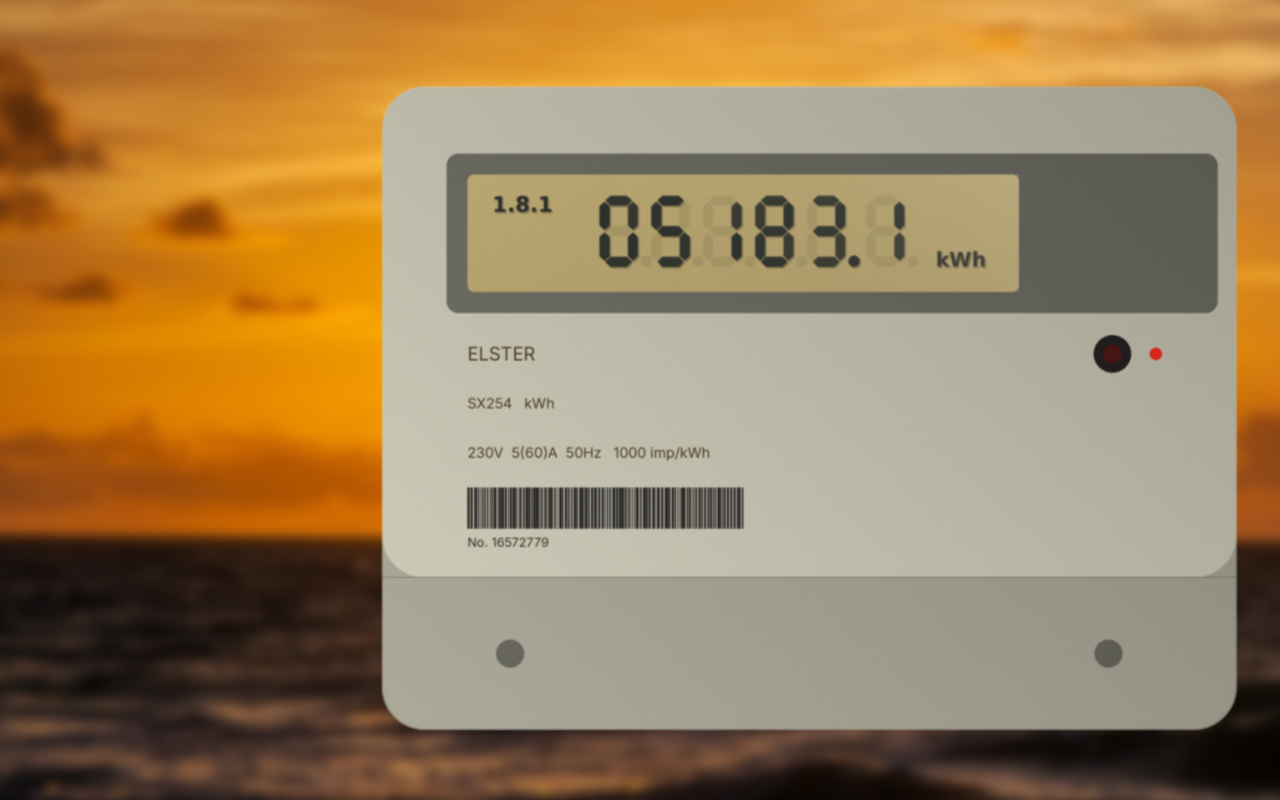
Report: 5183.1 kWh
